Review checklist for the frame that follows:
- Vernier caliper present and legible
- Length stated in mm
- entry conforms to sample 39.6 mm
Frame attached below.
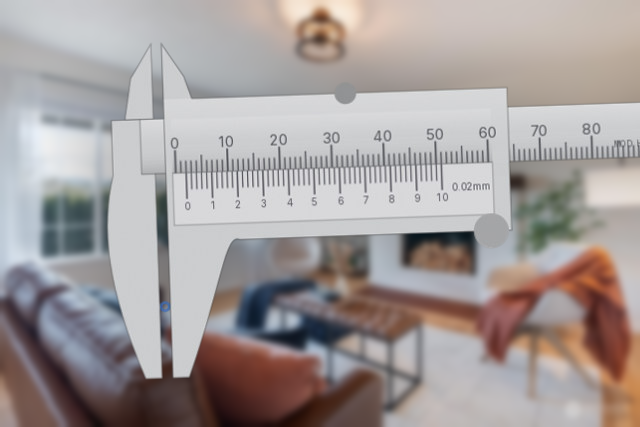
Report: 2.0 mm
